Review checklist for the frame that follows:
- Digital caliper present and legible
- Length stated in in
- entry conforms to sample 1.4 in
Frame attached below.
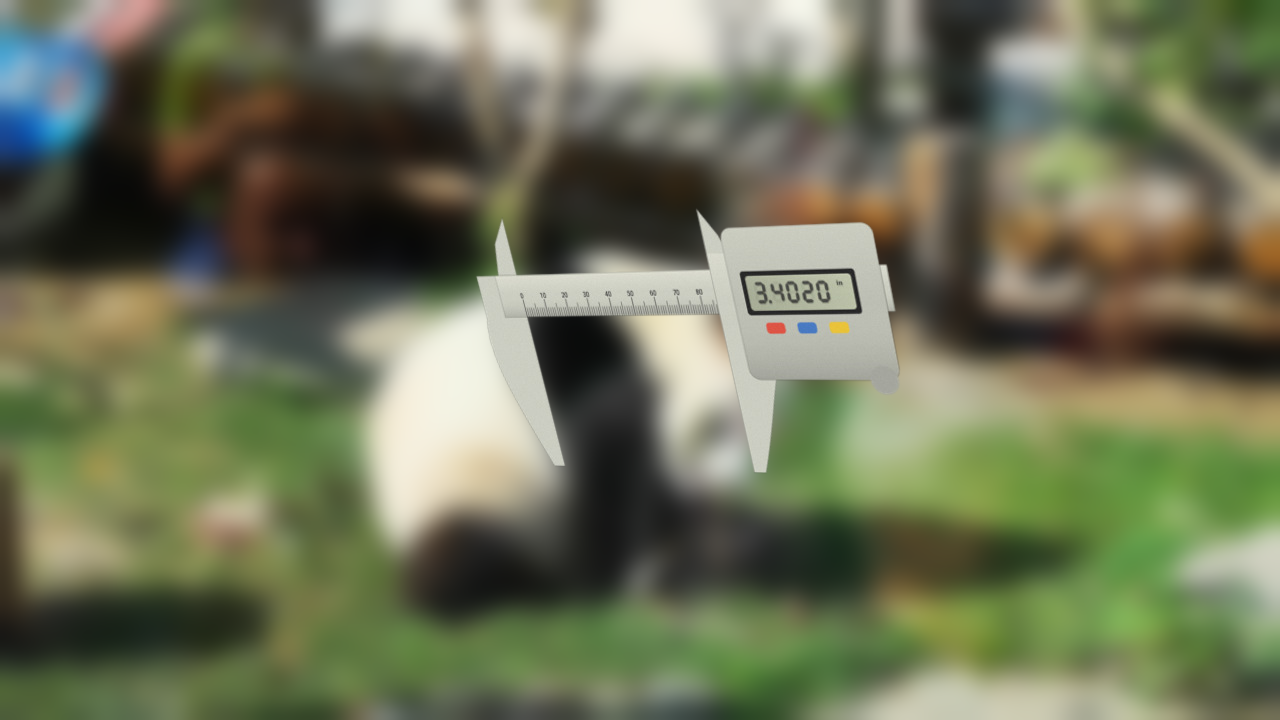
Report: 3.4020 in
